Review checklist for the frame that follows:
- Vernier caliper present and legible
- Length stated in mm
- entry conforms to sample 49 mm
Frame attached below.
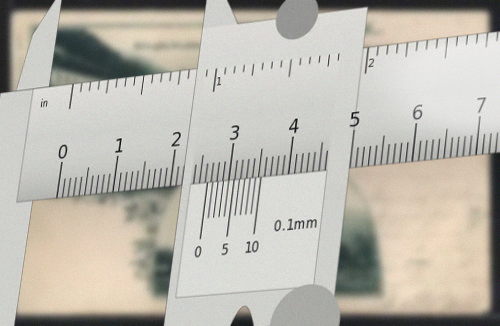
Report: 26.4 mm
